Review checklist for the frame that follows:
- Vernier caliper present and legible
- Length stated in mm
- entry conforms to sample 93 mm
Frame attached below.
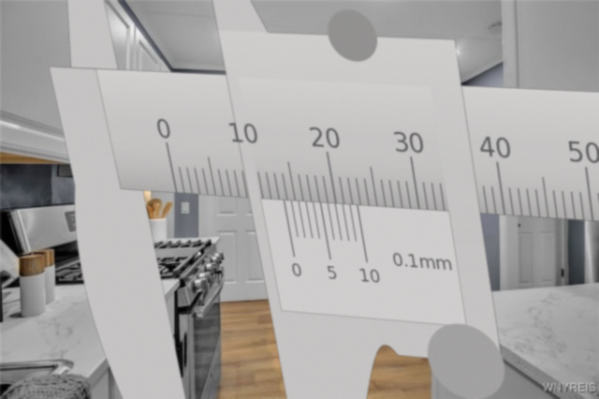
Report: 13.6 mm
